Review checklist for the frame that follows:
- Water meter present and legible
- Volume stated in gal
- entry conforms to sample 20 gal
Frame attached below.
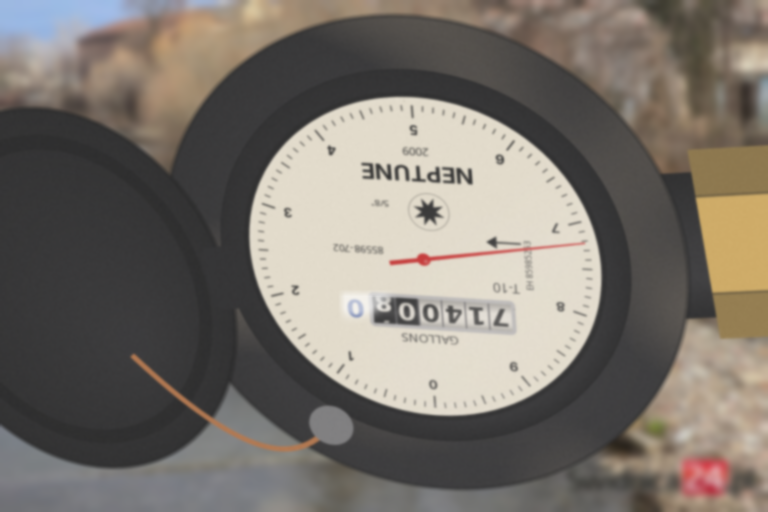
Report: 7140077.2 gal
